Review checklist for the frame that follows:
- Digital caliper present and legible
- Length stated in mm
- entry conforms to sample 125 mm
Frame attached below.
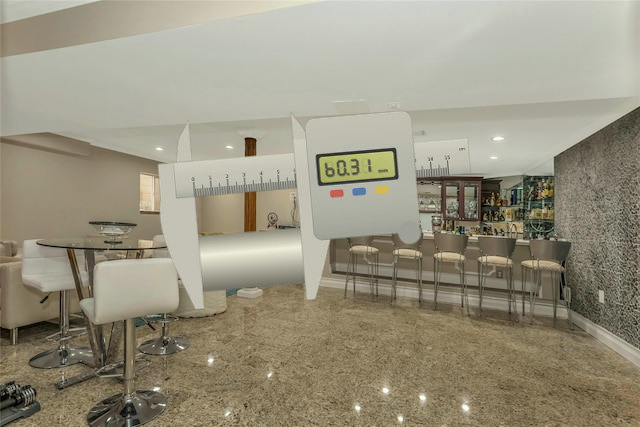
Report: 60.31 mm
